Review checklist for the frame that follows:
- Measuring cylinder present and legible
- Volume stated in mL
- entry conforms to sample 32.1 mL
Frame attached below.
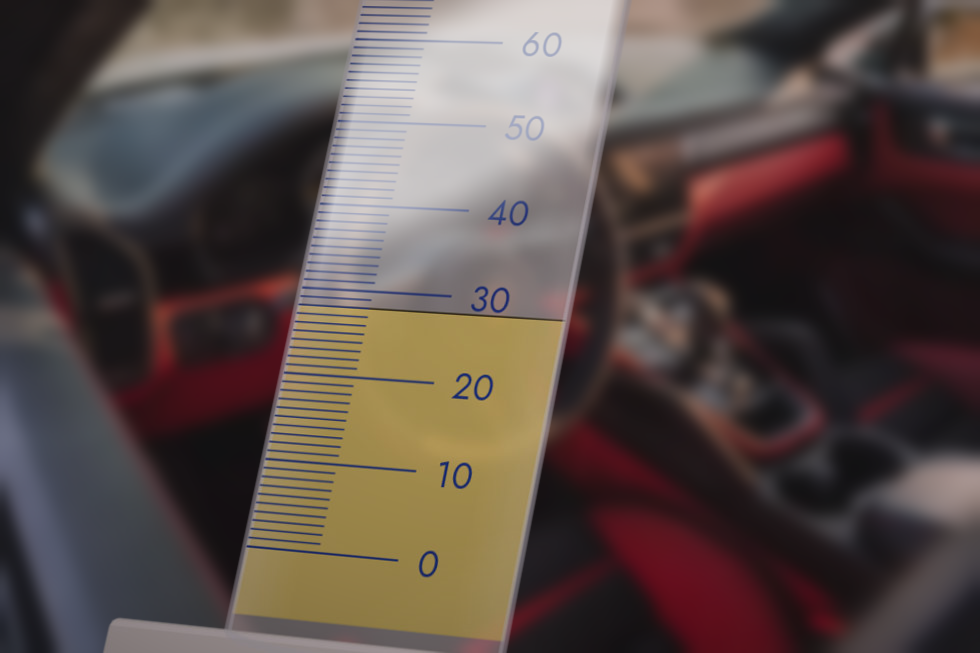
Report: 28 mL
